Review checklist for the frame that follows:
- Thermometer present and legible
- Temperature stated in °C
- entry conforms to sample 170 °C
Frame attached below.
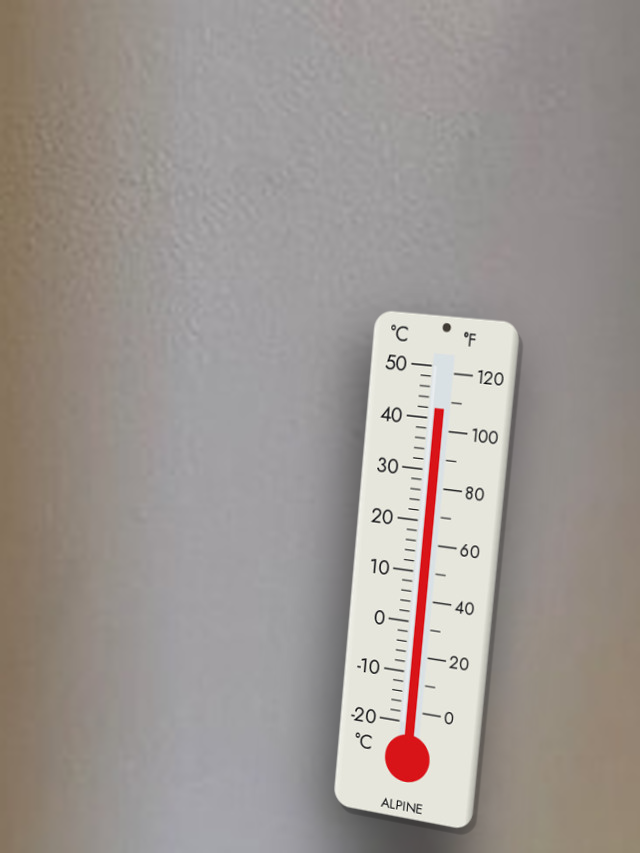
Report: 42 °C
